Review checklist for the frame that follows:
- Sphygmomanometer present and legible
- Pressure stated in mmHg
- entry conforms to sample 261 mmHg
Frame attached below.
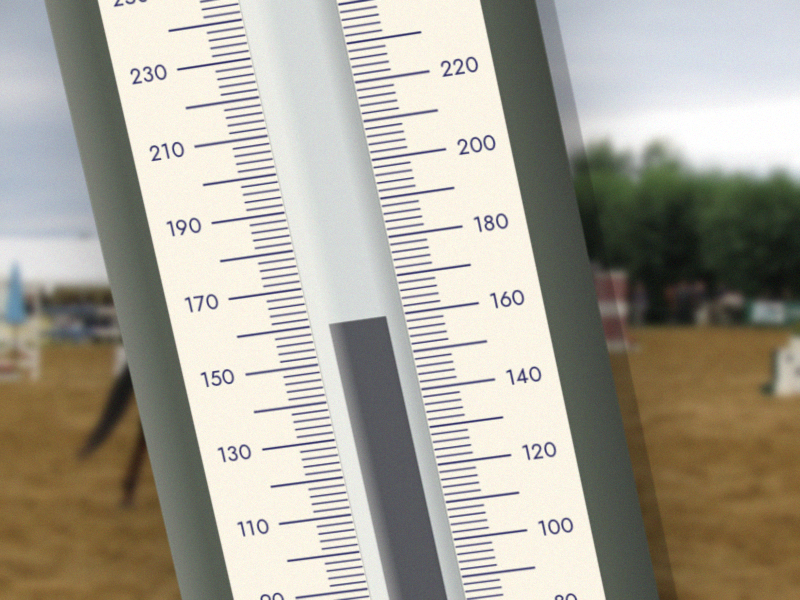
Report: 160 mmHg
